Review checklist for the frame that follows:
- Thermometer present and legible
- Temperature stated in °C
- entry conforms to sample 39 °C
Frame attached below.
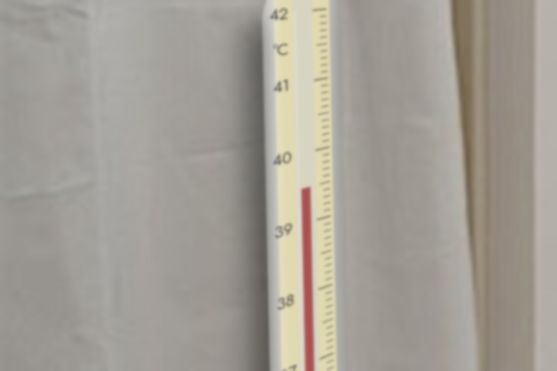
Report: 39.5 °C
